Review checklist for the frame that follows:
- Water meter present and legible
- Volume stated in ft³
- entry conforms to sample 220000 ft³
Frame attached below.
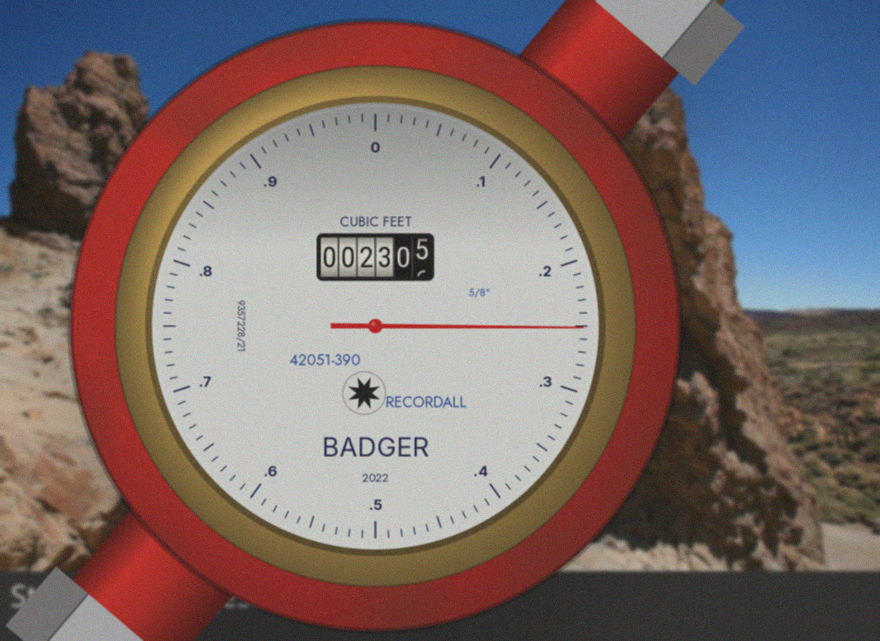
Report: 2305.25 ft³
